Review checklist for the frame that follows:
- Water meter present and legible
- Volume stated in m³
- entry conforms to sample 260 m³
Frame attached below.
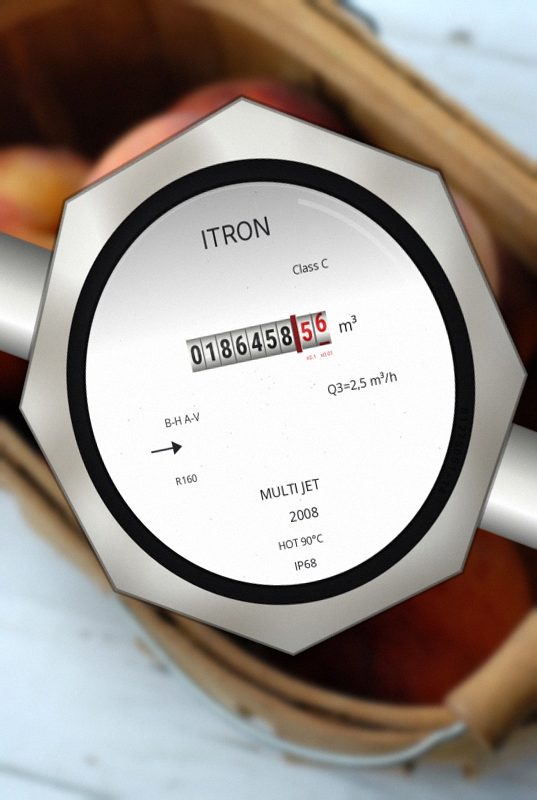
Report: 186458.56 m³
